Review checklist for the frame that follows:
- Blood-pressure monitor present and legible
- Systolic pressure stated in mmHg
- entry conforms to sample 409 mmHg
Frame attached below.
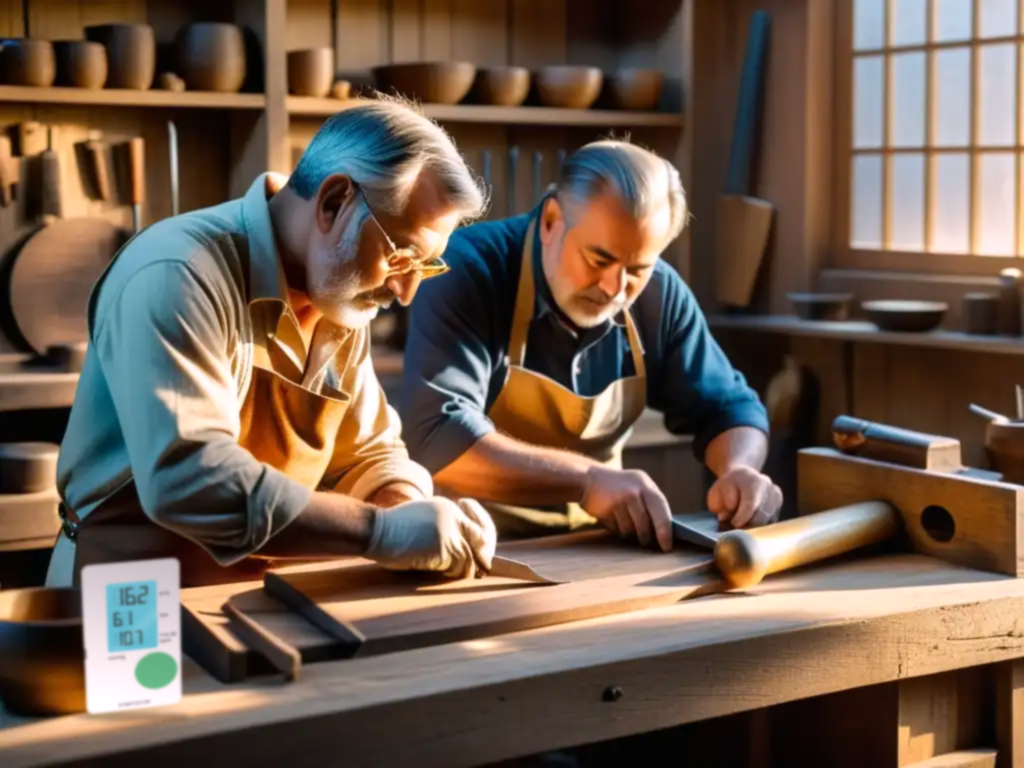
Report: 162 mmHg
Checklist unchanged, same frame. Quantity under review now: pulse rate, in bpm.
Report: 107 bpm
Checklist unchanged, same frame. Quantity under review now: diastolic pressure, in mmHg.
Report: 61 mmHg
